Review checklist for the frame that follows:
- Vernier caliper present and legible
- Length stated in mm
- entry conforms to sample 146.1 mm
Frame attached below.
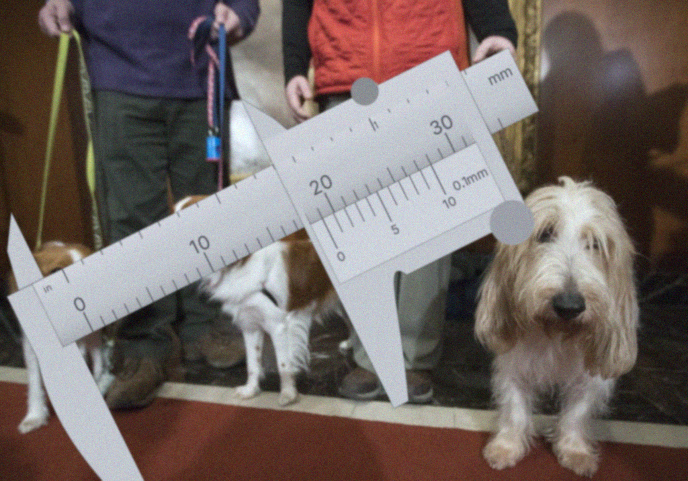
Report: 19.0 mm
